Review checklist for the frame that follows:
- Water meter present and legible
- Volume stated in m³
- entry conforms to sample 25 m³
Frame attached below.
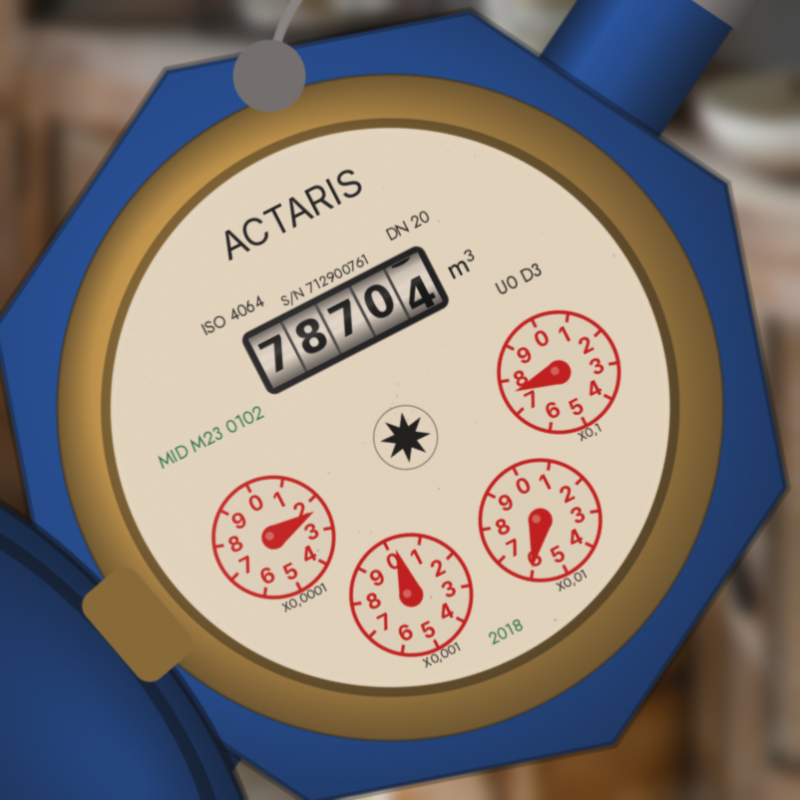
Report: 78703.7602 m³
